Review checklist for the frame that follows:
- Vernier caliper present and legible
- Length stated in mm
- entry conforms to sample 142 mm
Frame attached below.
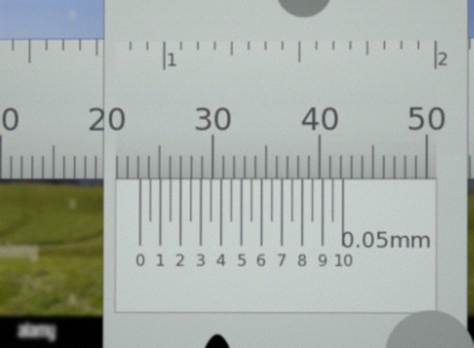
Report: 23.2 mm
